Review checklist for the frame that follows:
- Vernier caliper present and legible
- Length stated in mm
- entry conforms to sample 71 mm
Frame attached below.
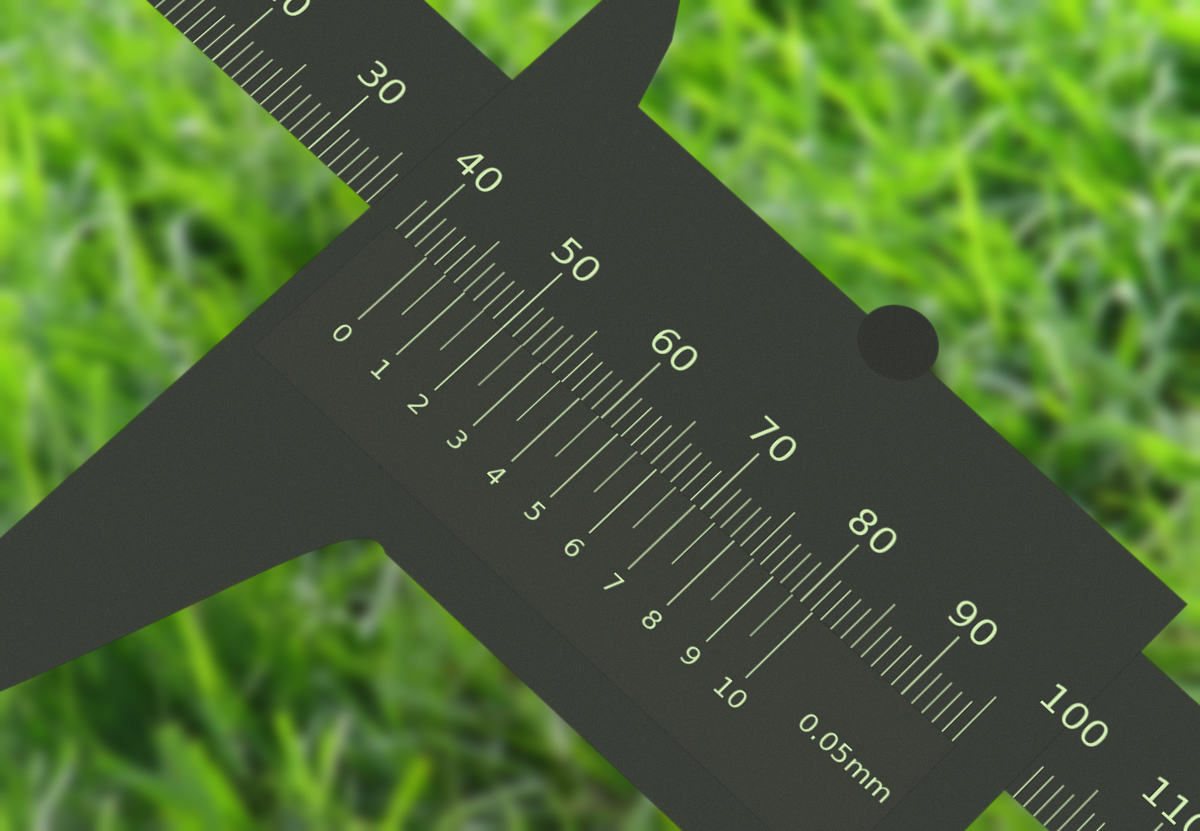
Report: 42.2 mm
